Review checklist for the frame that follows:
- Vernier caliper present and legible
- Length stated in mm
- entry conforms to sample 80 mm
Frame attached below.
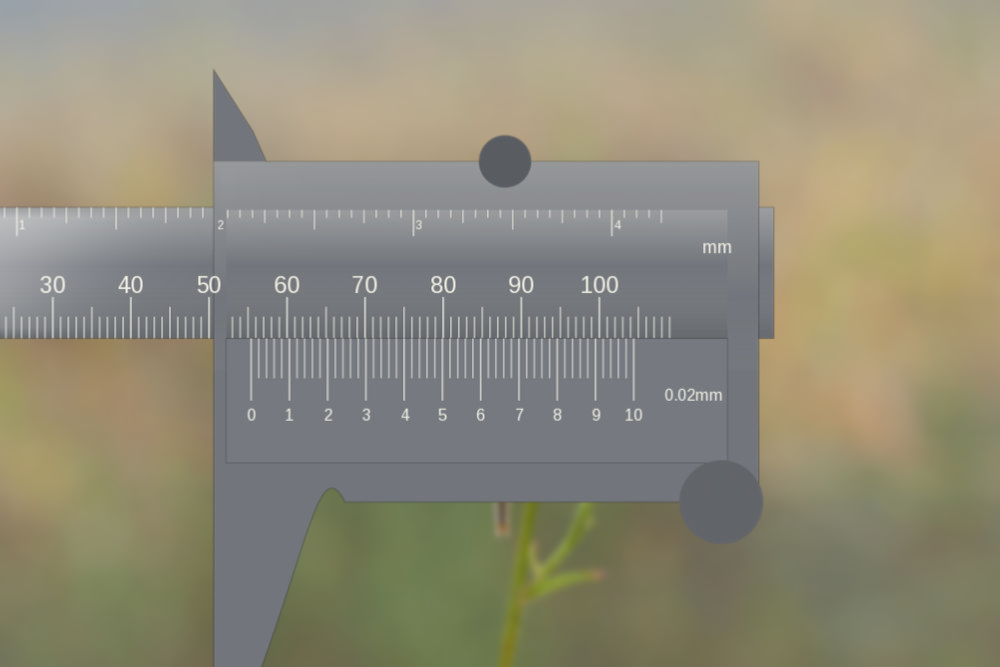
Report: 55.4 mm
